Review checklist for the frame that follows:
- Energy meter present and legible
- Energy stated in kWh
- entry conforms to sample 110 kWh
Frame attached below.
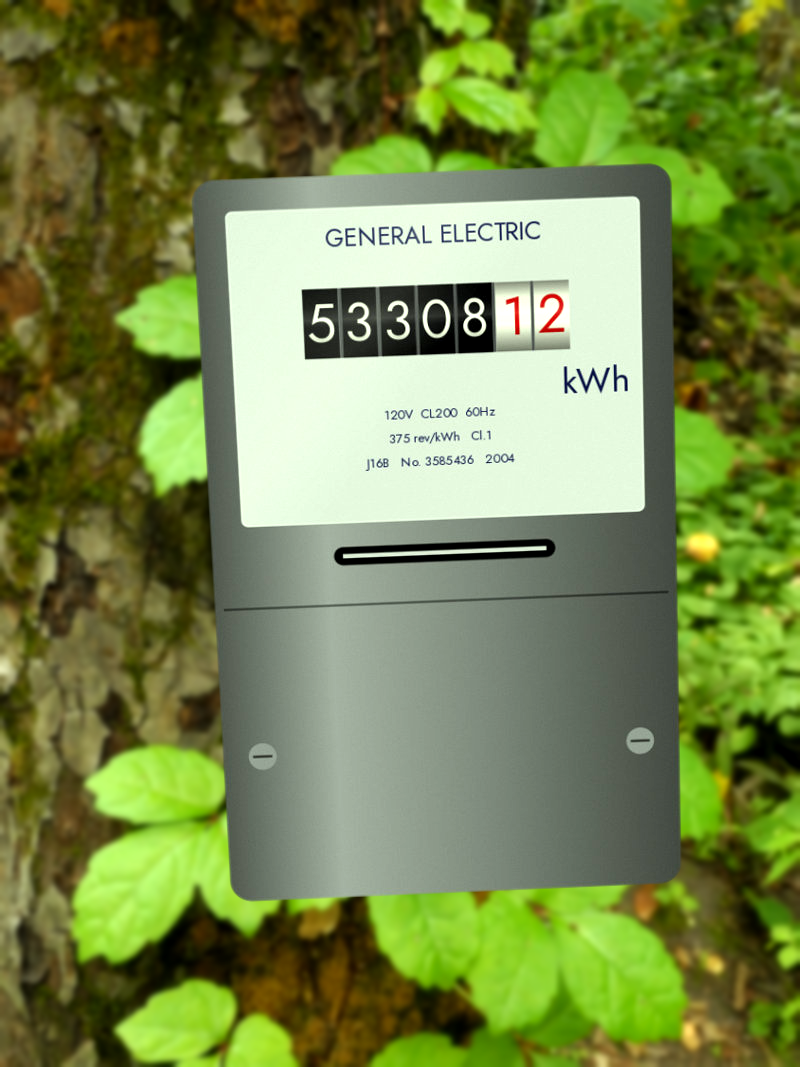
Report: 53308.12 kWh
